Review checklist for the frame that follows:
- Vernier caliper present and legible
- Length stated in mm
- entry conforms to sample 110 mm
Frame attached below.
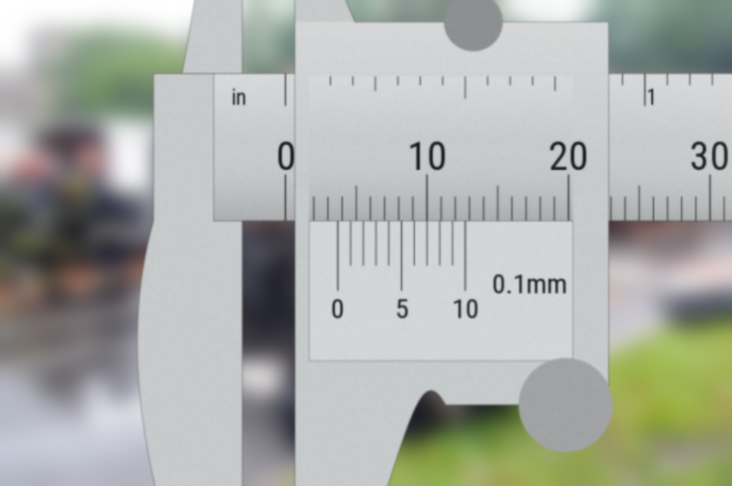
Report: 3.7 mm
